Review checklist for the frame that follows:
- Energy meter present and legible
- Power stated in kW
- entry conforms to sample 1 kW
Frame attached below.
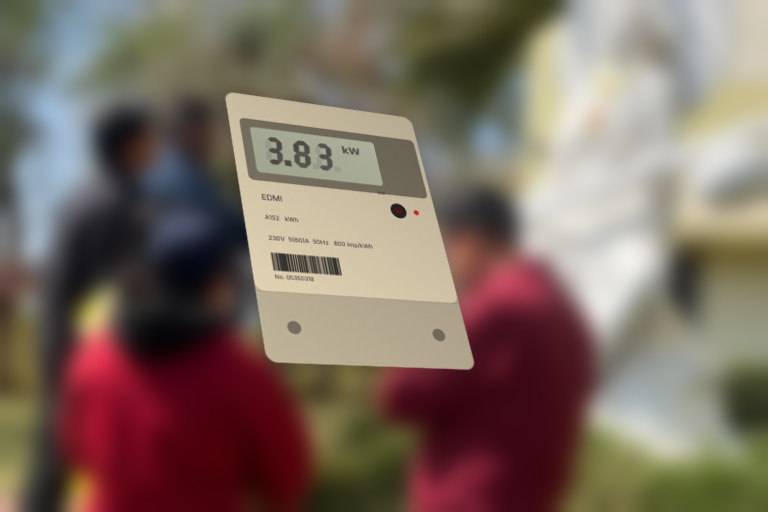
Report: 3.83 kW
